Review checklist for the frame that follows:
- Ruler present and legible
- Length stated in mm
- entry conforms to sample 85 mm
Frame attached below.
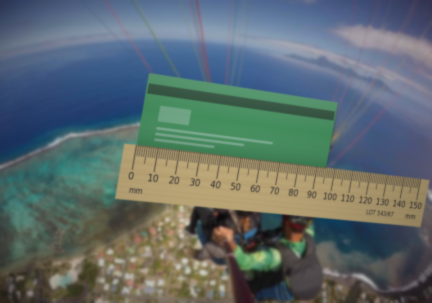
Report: 95 mm
